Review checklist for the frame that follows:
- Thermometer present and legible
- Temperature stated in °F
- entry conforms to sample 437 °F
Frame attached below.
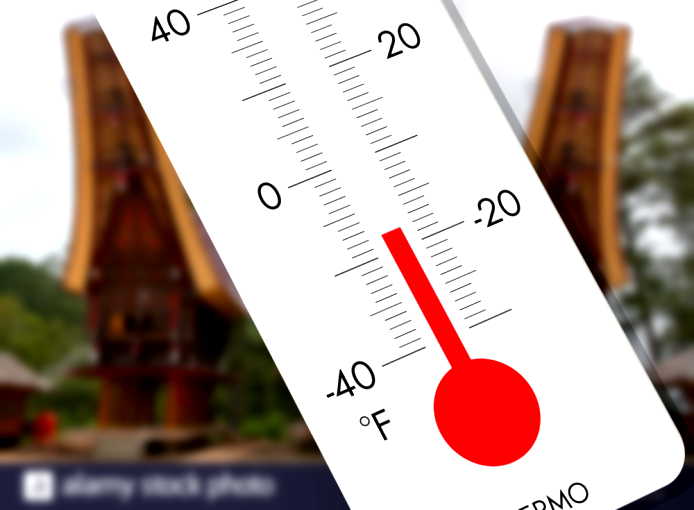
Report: -16 °F
